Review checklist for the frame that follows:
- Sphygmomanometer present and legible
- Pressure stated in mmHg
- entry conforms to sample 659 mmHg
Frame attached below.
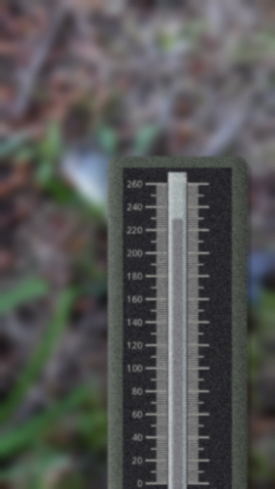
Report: 230 mmHg
